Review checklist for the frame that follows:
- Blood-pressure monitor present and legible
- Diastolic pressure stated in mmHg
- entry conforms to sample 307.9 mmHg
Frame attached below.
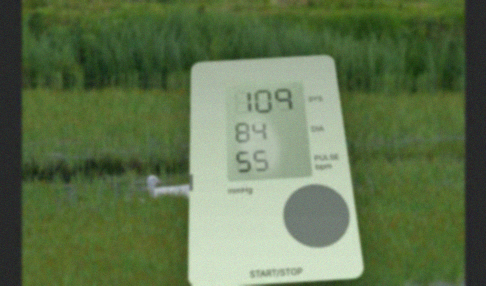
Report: 84 mmHg
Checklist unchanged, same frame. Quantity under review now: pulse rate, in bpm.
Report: 55 bpm
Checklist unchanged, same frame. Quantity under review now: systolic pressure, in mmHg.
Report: 109 mmHg
